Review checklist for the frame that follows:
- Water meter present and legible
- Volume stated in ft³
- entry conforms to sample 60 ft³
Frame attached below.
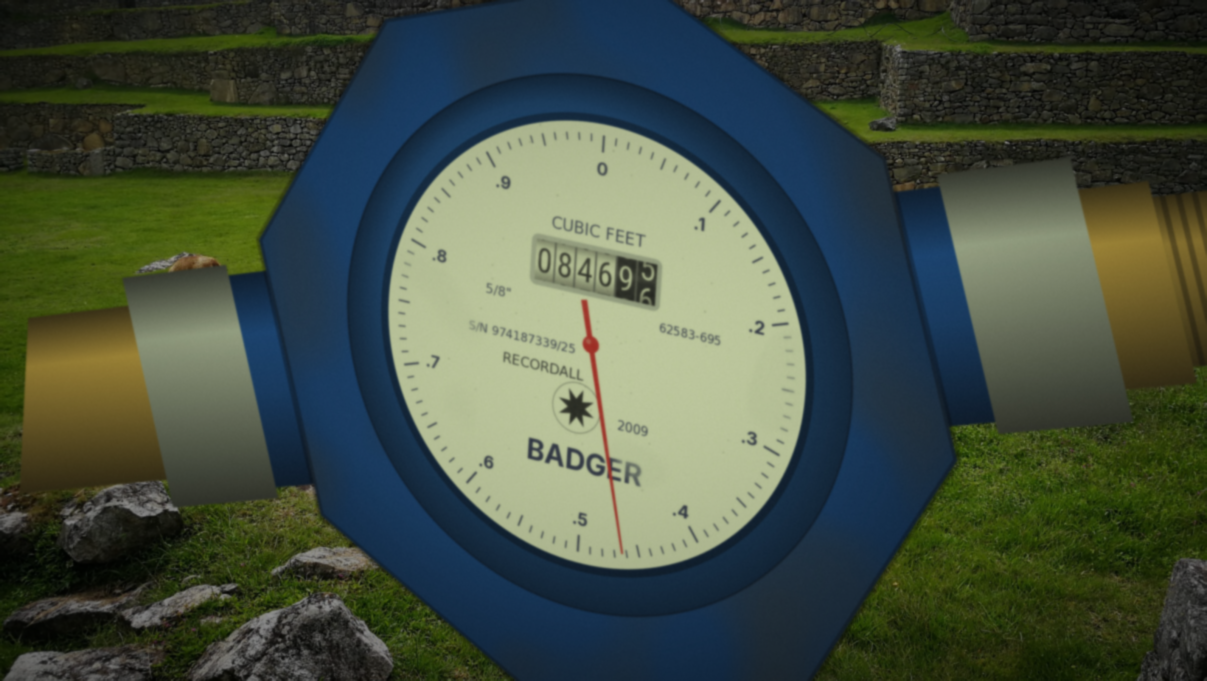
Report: 84695.46 ft³
